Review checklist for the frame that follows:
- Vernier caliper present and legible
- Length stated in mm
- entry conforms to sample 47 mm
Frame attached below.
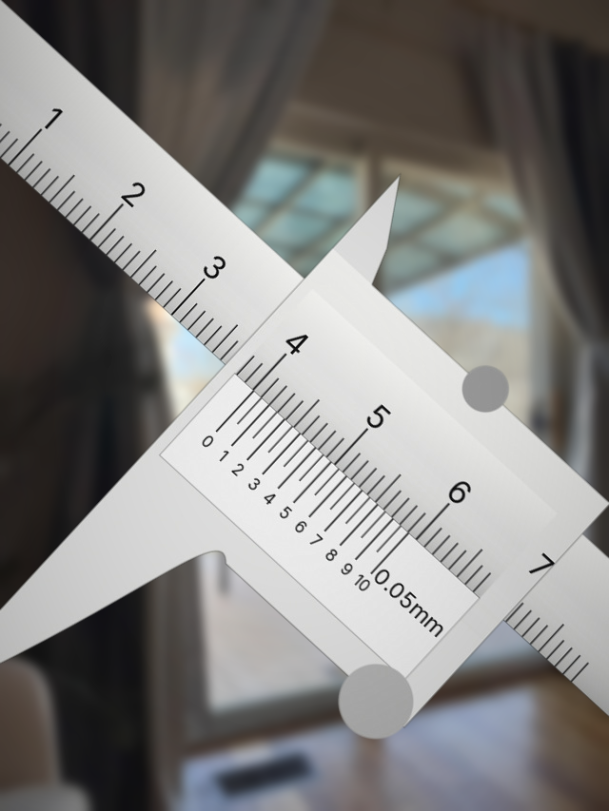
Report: 40.1 mm
